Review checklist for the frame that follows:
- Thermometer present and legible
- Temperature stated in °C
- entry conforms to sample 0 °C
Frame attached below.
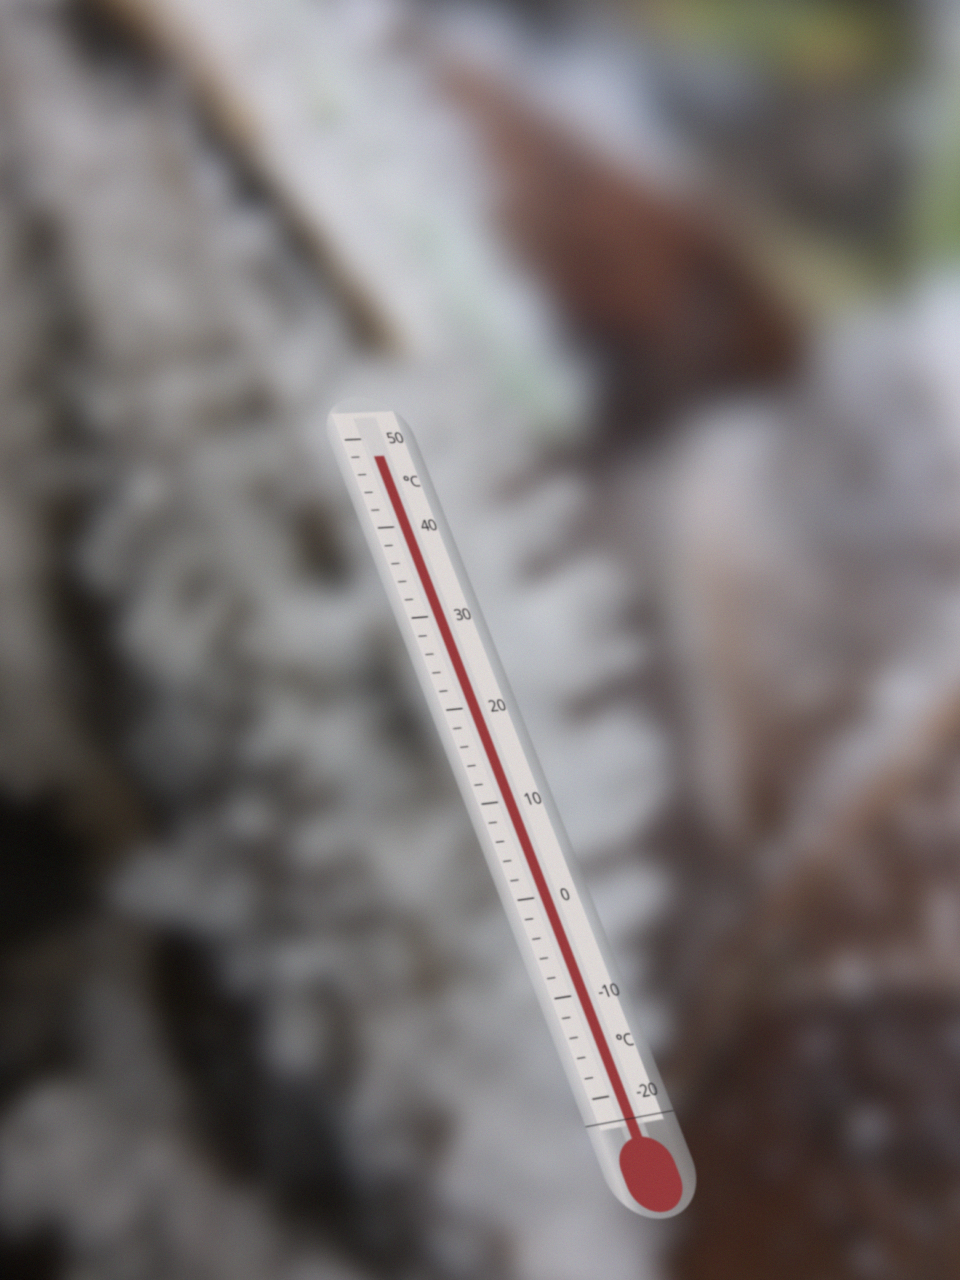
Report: 48 °C
